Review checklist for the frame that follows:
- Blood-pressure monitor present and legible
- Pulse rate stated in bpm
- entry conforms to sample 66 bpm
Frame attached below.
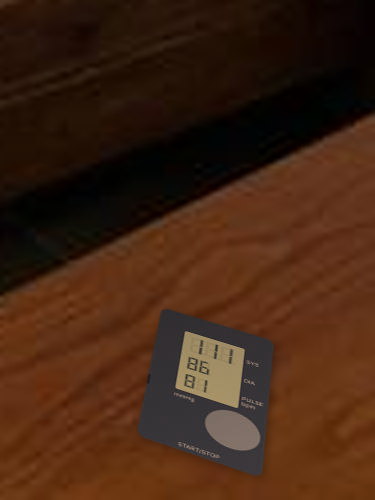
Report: 81 bpm
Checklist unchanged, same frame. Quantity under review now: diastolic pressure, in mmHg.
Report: 86 mmHg
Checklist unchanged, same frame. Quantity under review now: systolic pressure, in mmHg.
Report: 111 mmHg
